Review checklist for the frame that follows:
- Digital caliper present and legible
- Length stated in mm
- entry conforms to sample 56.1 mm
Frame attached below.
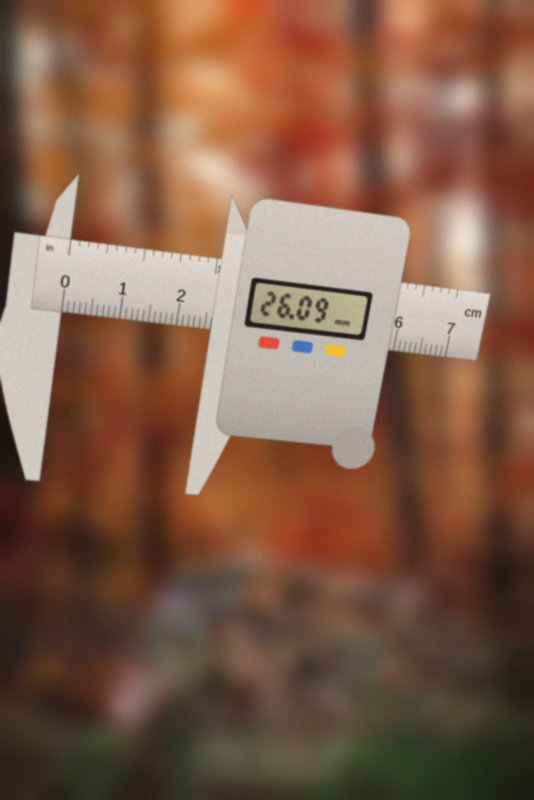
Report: 26.09 mm
